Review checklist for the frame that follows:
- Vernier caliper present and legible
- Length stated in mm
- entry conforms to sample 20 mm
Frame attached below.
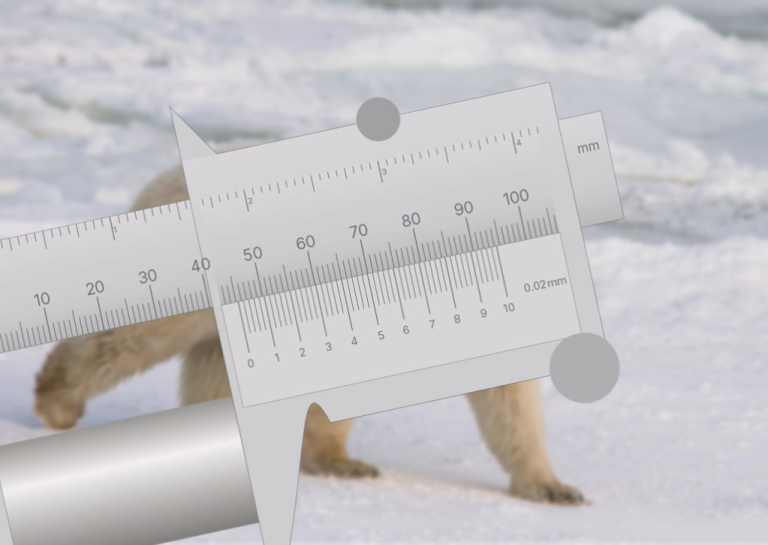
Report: 45.4 mm
